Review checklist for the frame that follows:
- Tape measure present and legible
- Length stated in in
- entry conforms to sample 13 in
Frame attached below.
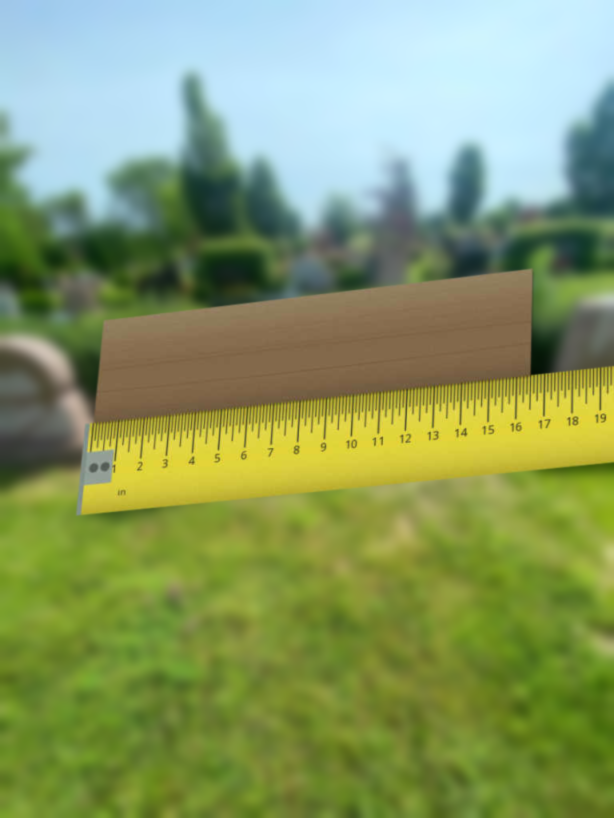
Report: 16.5 in
